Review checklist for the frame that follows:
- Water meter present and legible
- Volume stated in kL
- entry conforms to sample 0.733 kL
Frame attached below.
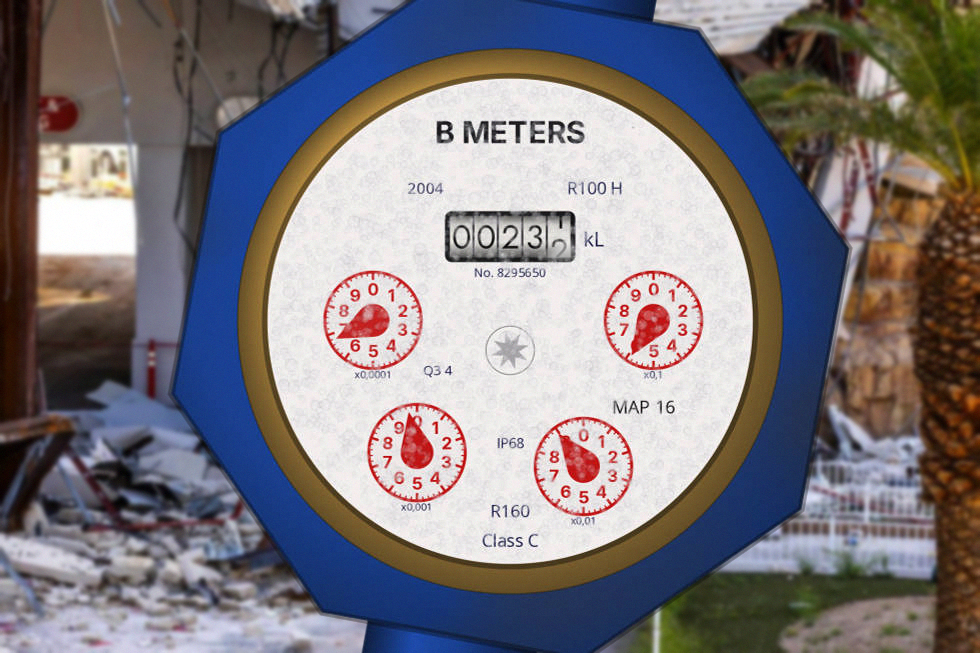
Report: 231.5896 kL
